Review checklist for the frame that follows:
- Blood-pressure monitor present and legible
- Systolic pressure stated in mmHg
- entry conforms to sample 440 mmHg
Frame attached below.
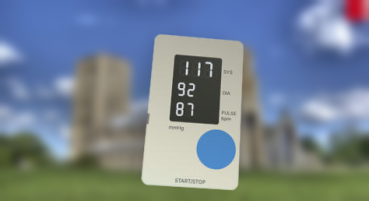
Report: 117 mmHg
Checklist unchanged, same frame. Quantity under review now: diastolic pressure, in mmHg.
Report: 92 mmHg
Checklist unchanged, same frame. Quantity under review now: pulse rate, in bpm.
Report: 87 bpm
